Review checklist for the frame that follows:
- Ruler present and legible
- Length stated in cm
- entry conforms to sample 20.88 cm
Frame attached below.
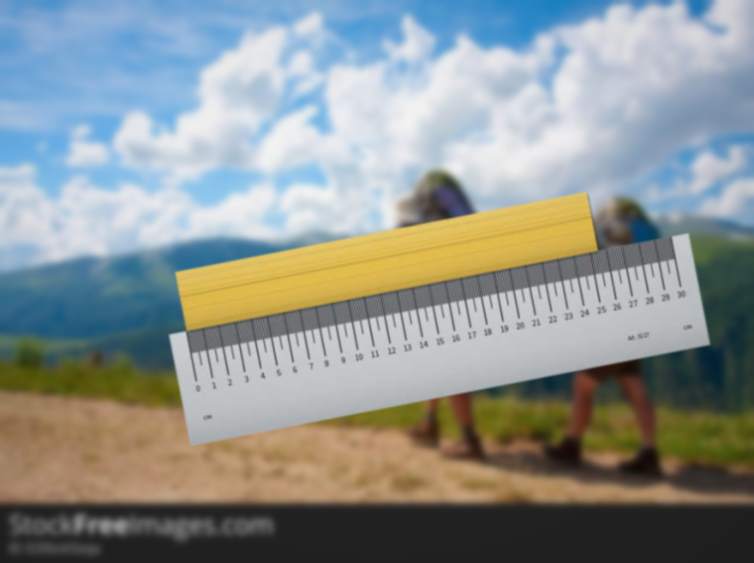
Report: 25.5 cm
